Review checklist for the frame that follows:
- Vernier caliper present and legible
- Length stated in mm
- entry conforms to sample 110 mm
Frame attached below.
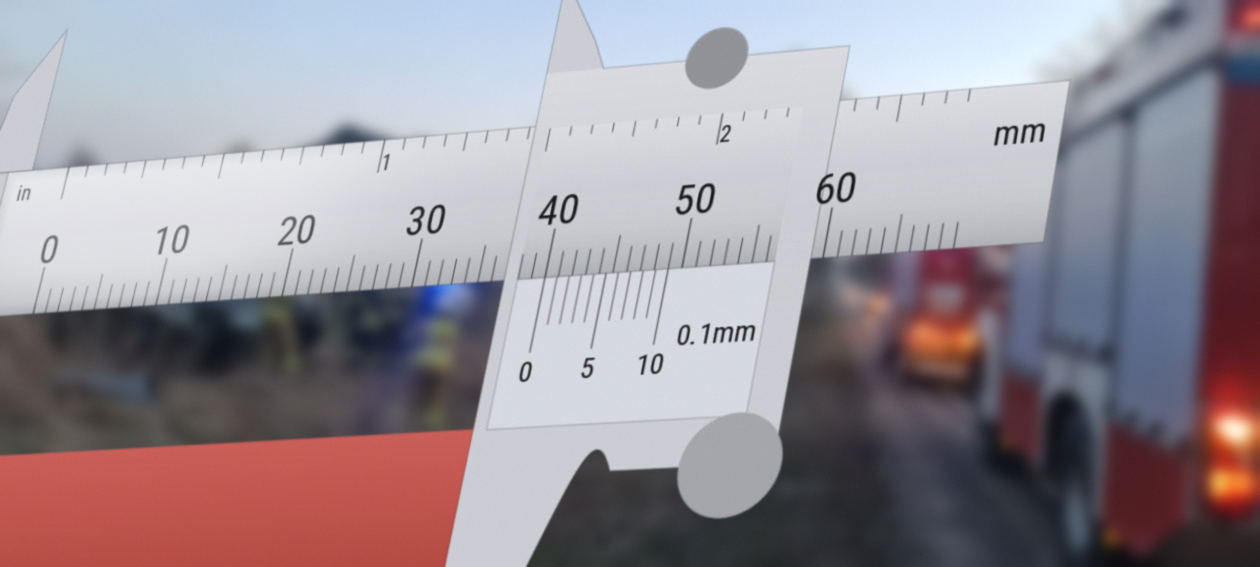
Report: 40.0 mm
